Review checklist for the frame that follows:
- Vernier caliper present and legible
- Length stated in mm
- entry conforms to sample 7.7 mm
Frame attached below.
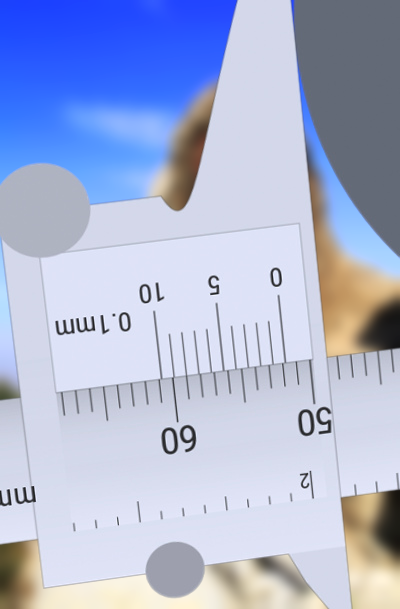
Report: 51.8 mm
